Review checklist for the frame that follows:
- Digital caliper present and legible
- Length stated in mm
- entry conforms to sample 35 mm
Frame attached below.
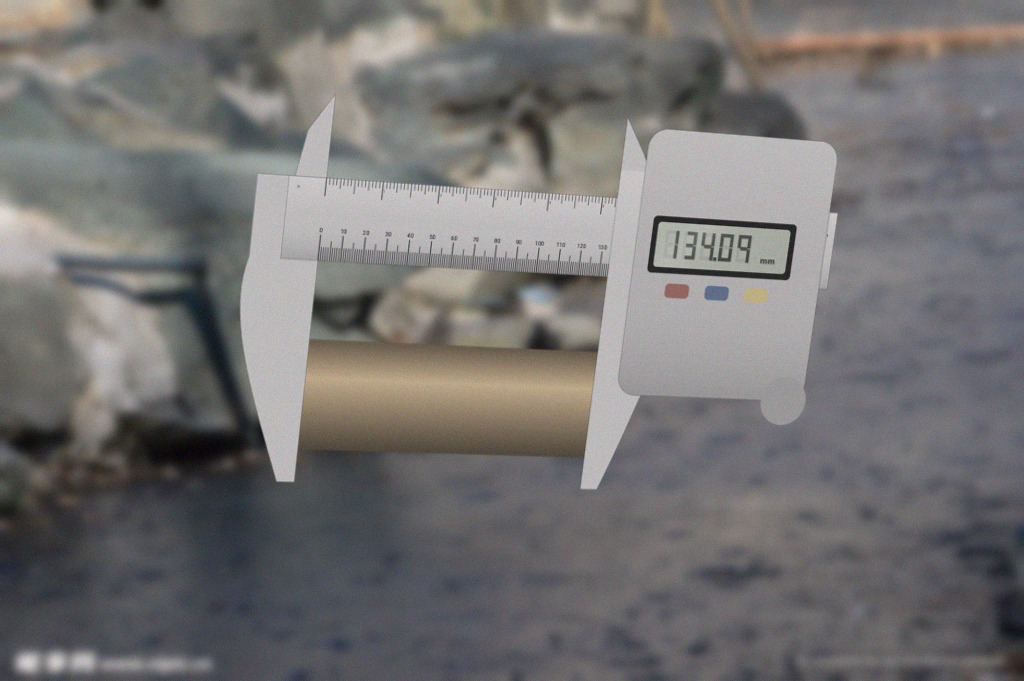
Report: 134.09 mm
